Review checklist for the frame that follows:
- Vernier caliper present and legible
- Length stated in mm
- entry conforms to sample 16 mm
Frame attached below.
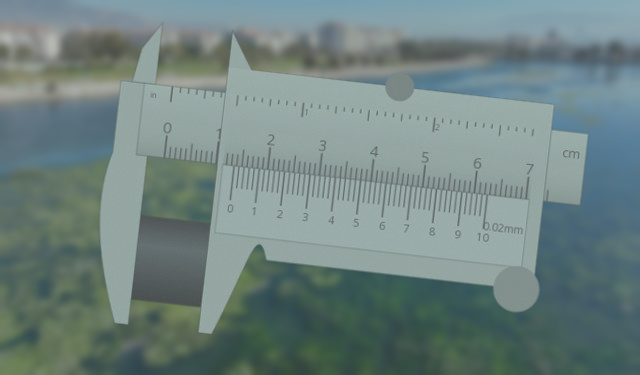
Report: 13.5 mm
